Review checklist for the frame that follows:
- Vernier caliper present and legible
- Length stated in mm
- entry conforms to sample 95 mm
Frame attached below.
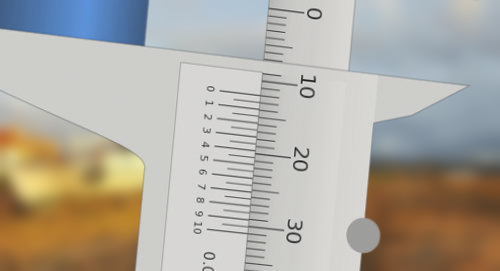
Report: 12.0 mm
